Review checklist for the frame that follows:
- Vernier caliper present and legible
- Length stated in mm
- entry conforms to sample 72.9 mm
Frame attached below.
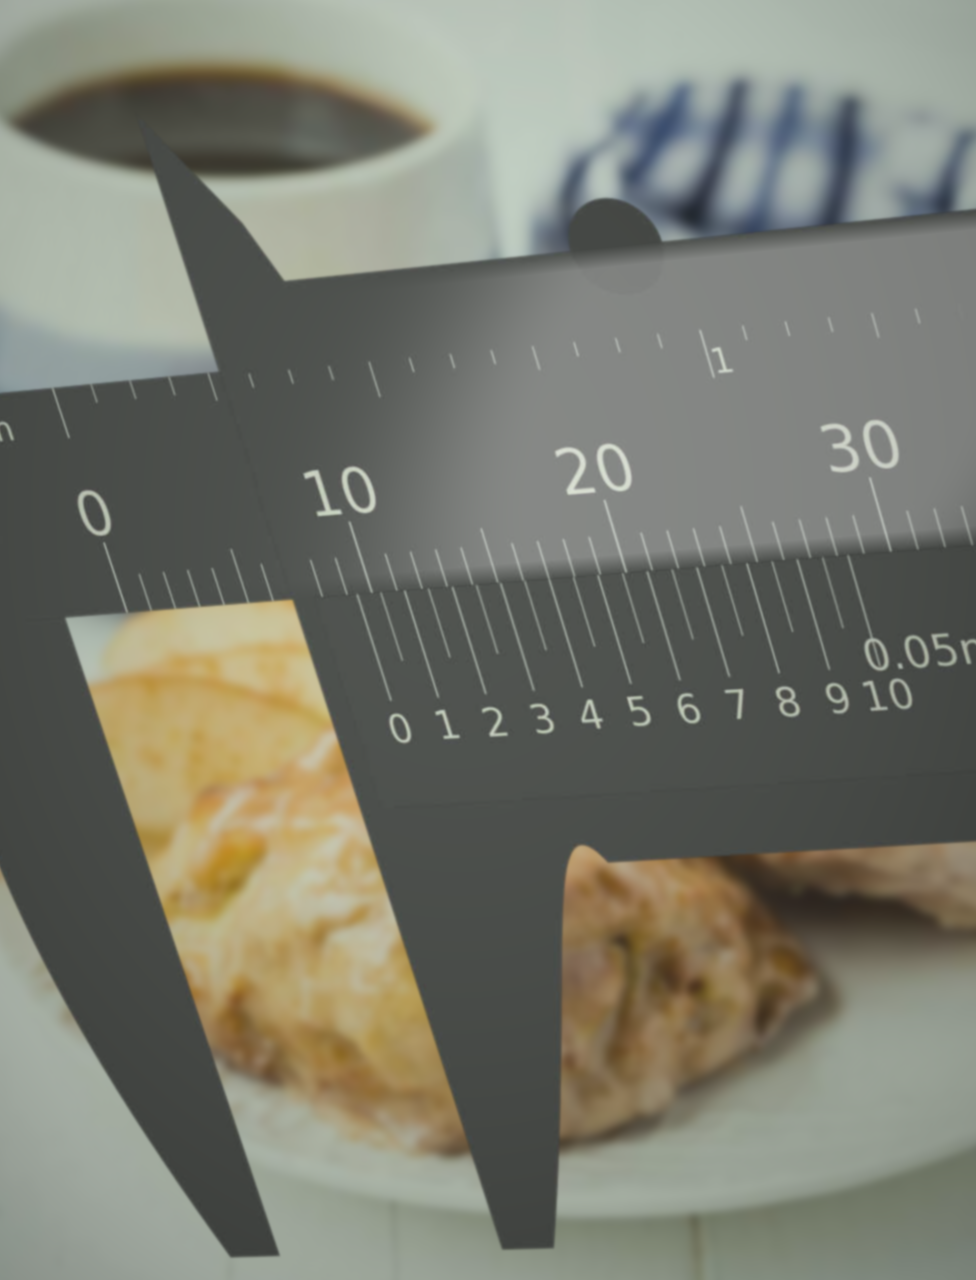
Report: 9.4 mm
